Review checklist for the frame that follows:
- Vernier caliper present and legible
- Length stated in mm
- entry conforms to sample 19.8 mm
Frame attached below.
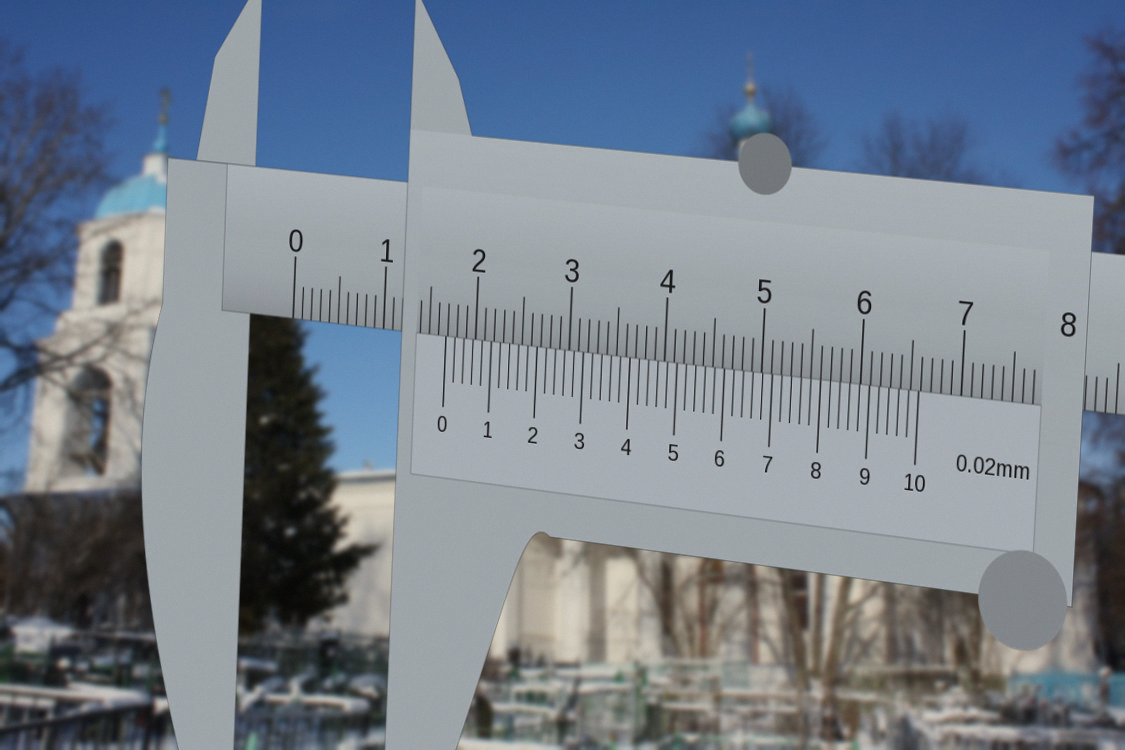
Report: 16.8 mm
